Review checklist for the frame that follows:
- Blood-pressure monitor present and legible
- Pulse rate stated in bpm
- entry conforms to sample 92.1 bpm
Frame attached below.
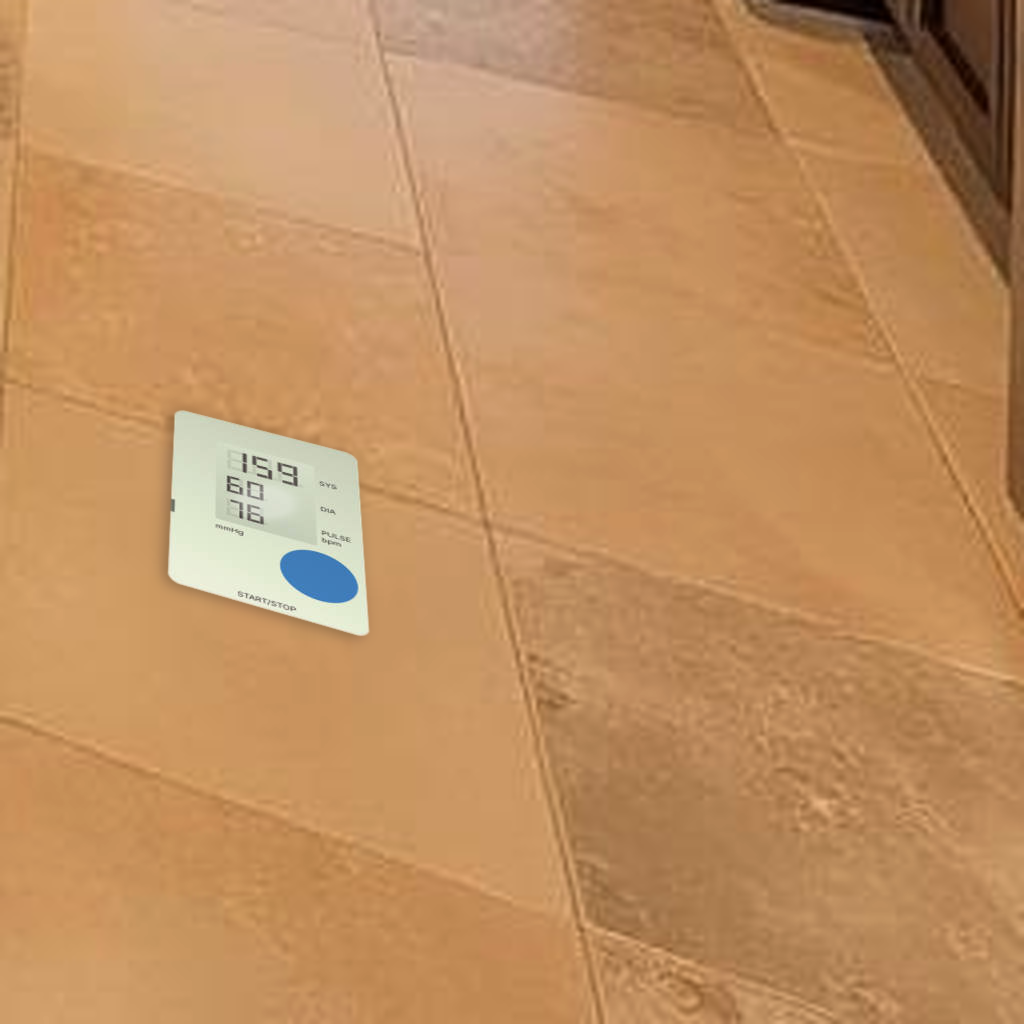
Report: 76 bpm
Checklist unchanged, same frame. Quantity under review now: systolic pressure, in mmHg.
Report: 159 mmHg
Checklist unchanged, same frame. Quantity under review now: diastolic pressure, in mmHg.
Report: 60 mmHg
